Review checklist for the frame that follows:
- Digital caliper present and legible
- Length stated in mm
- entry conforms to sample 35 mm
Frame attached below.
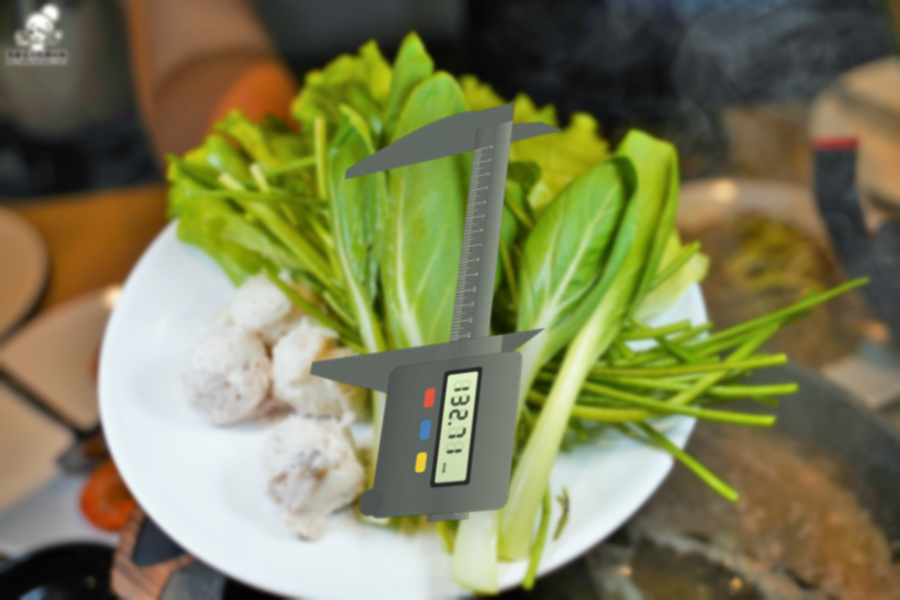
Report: 132.71 mm
